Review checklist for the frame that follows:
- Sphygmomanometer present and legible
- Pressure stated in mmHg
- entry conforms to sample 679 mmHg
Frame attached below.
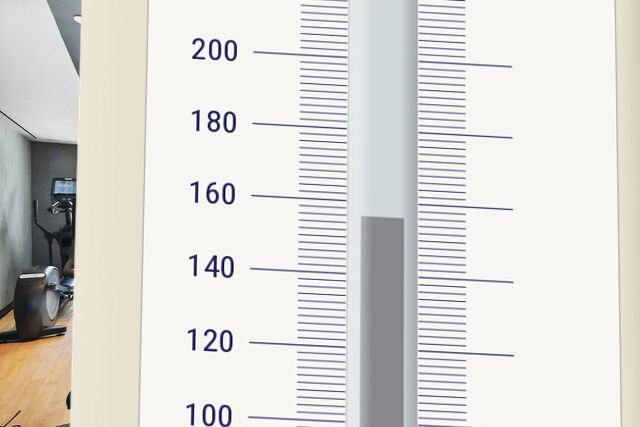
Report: 156 mmHg
